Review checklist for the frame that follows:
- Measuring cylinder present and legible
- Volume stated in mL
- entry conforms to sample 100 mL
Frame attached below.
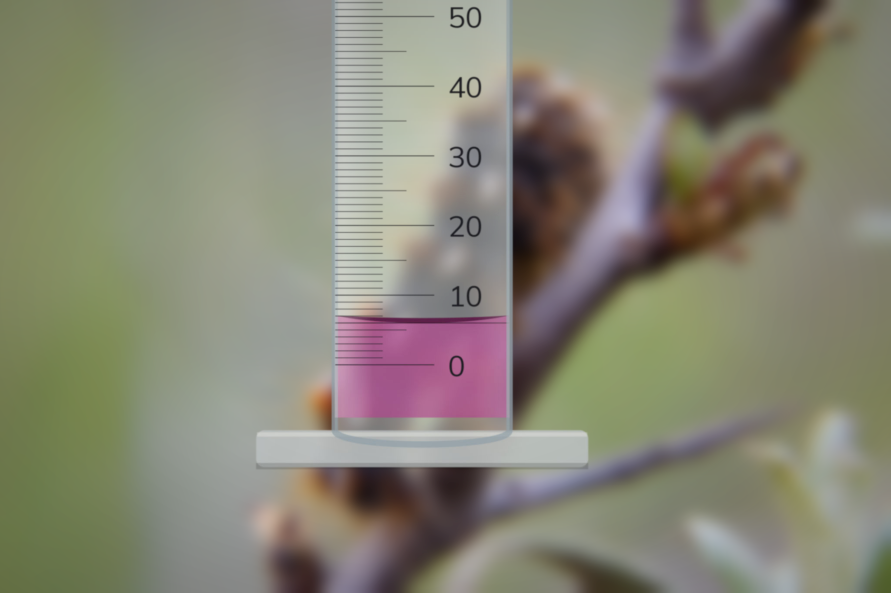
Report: 6 mL
